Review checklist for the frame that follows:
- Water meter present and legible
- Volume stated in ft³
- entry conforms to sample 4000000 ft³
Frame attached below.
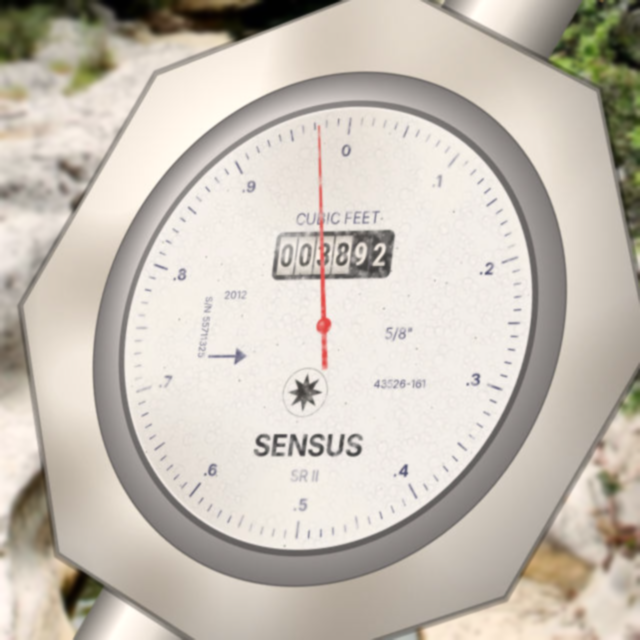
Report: 3891.97 ft³
